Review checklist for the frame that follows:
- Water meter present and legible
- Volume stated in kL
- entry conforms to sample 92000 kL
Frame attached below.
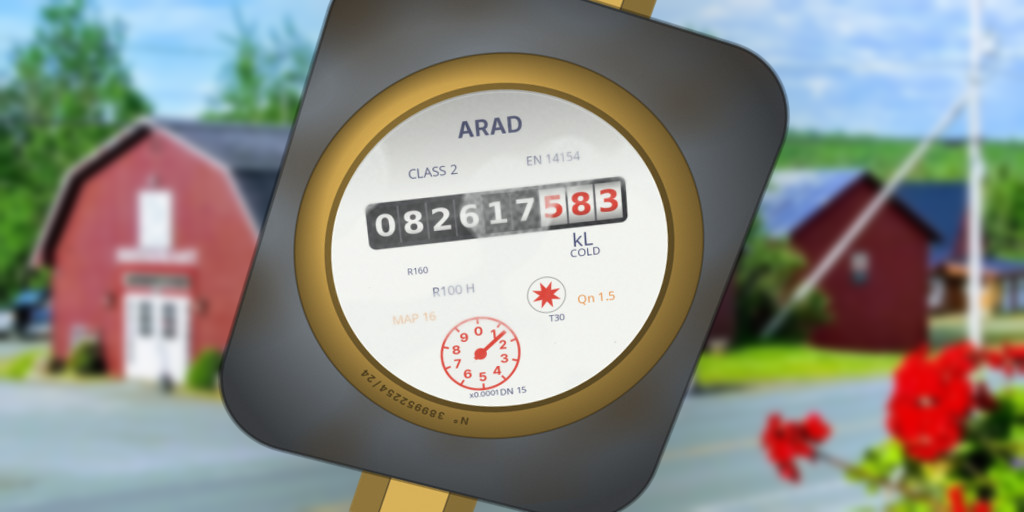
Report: 82617.5831 kL
